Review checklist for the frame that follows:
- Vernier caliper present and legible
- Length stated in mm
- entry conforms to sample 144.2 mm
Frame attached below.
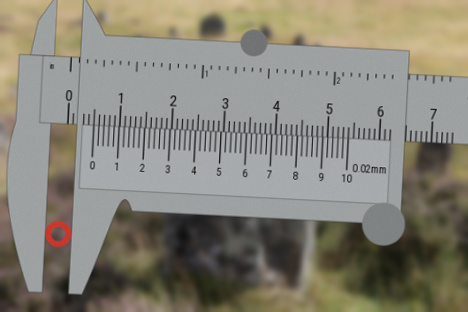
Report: 5.0 mm
